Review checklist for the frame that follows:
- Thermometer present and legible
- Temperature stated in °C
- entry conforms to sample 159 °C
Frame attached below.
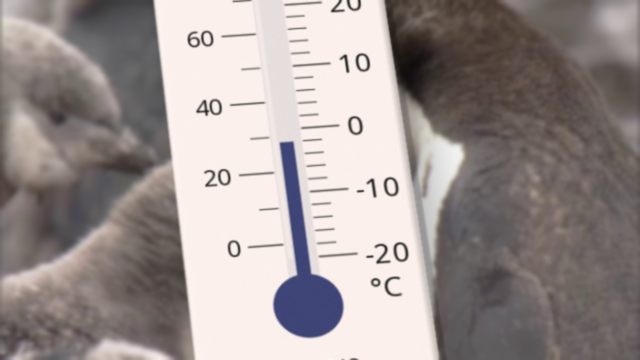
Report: -2 °C
